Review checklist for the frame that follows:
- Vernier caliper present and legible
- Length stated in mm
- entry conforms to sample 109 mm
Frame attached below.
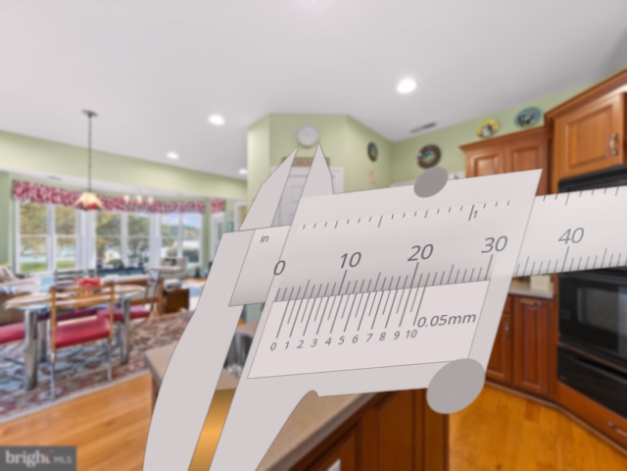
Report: 3.0 mm
